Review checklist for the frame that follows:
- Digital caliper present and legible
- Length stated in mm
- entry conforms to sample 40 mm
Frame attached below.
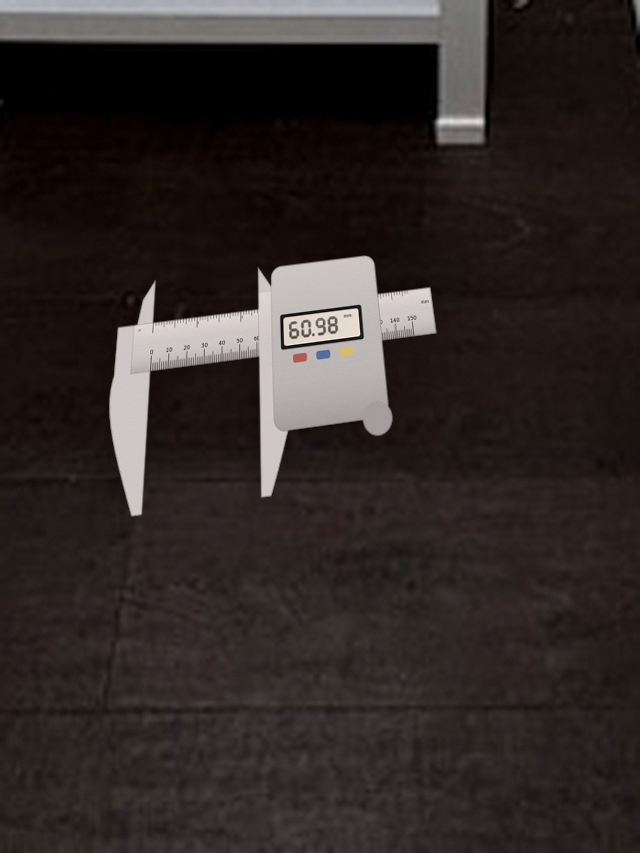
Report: 60.98 mm
